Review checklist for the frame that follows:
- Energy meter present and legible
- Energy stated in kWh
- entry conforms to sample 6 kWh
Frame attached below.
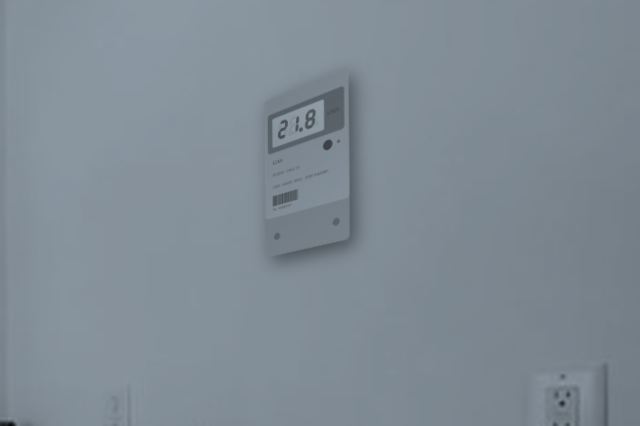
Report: 21.8 kWh
